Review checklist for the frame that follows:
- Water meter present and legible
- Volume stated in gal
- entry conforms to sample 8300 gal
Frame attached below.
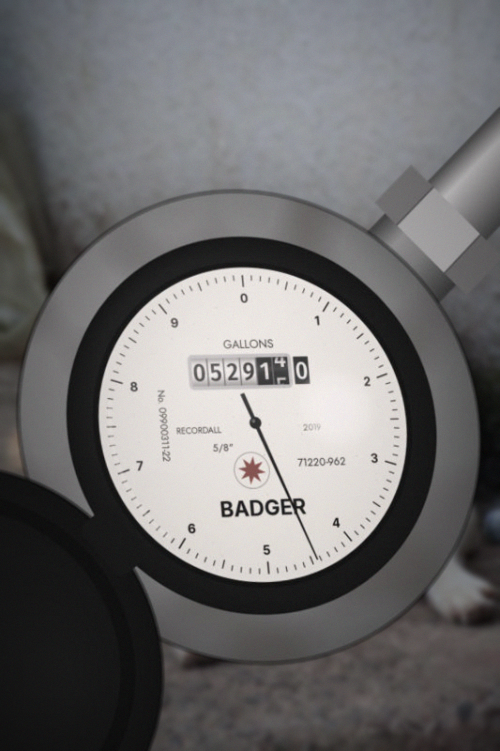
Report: 529144.4 gal
